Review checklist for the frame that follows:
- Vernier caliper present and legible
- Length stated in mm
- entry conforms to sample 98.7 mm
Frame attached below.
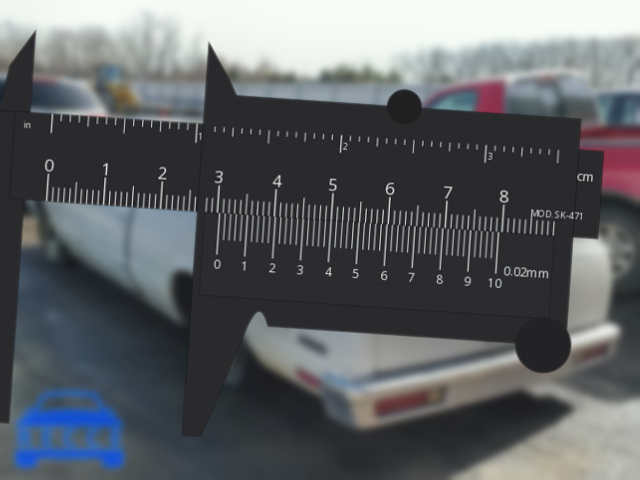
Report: 30.4 mm
